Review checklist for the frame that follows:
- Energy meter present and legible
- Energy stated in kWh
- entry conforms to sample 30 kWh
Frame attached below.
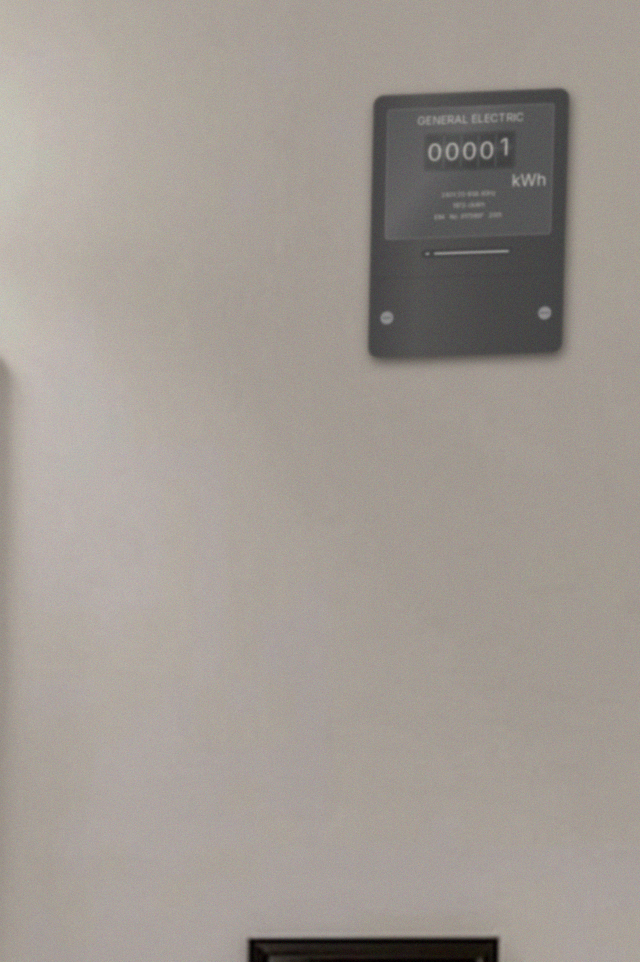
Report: 1 kWh
